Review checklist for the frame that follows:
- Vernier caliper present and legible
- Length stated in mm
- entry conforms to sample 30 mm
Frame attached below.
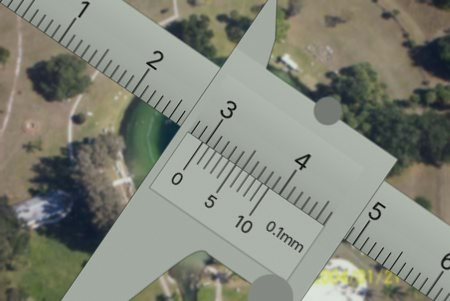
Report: 29.6 mm
